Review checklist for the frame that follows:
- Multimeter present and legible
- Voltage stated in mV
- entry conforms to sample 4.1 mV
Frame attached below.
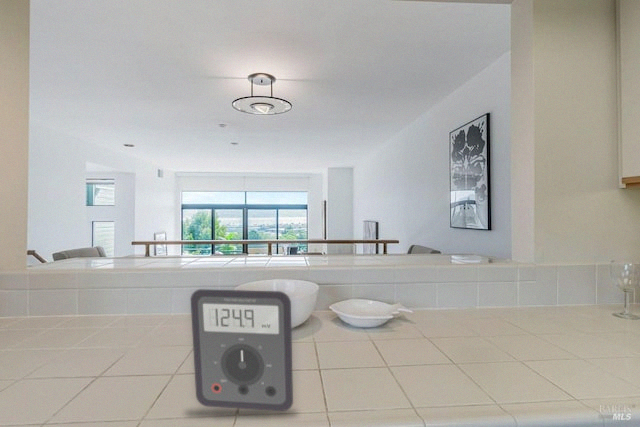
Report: 124.9 mV
